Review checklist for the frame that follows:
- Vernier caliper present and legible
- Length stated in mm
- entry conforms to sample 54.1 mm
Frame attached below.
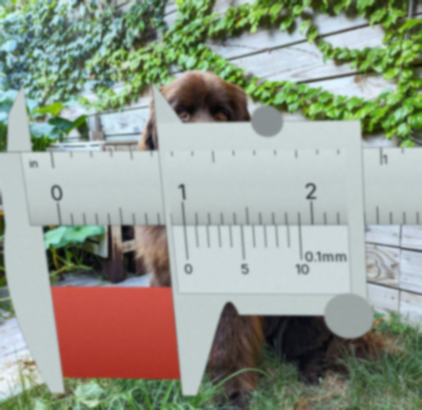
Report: 10.0 mm
